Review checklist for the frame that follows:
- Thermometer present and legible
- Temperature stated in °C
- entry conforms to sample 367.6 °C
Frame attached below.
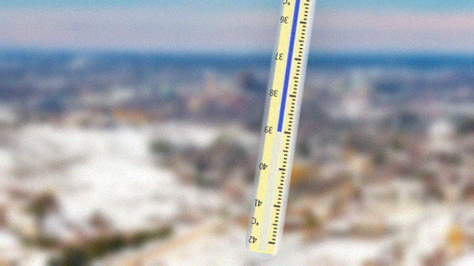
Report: 39 °C
